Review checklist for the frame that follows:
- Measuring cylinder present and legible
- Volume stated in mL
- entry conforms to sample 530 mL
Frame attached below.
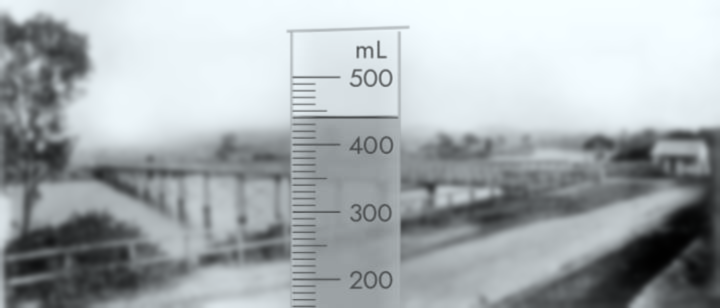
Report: 440 mL
